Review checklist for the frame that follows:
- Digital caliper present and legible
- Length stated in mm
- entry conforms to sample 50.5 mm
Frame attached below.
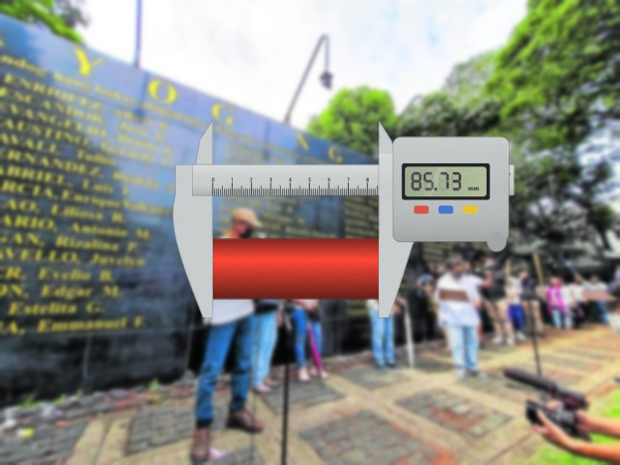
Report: 85.73 mm
